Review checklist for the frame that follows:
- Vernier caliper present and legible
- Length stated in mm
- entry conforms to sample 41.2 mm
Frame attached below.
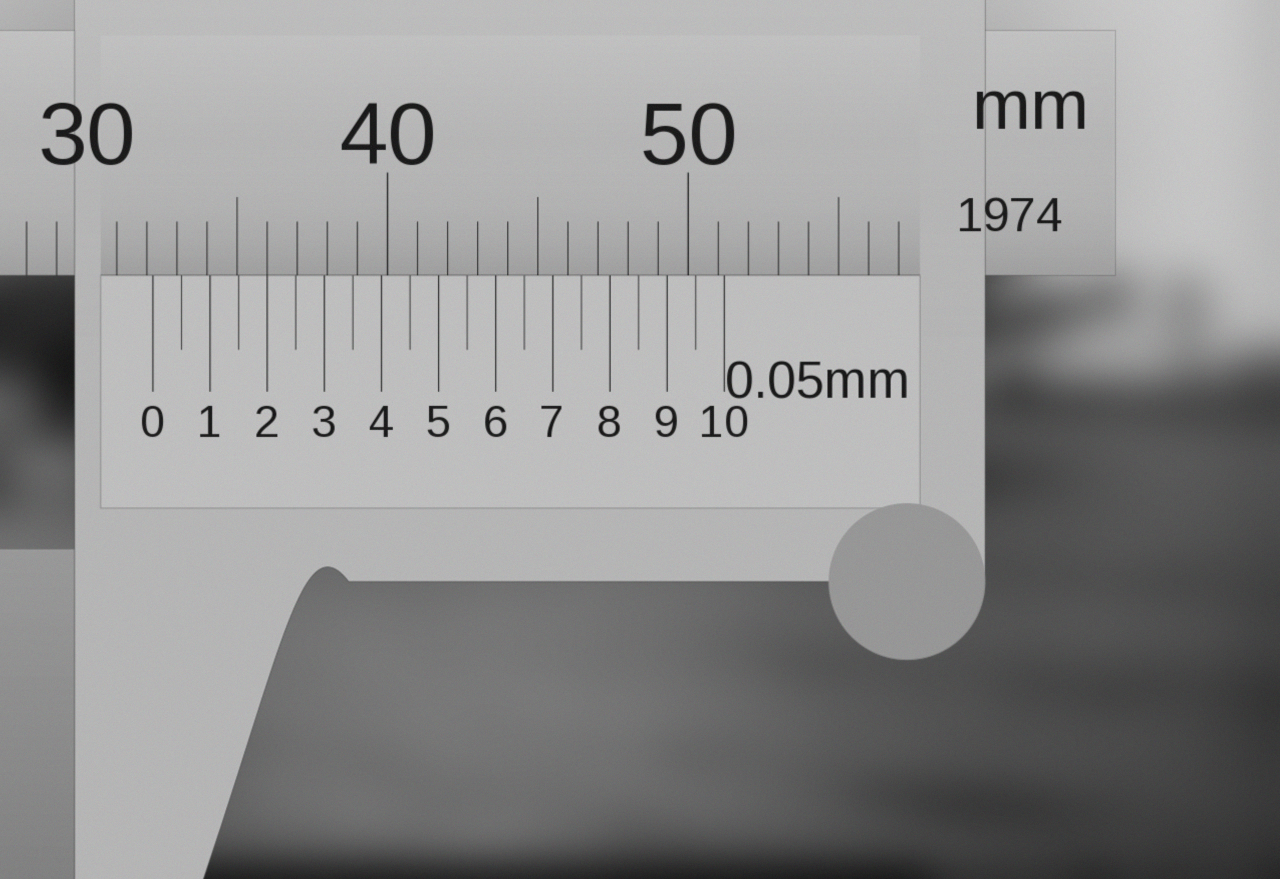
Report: 32.20 mm
